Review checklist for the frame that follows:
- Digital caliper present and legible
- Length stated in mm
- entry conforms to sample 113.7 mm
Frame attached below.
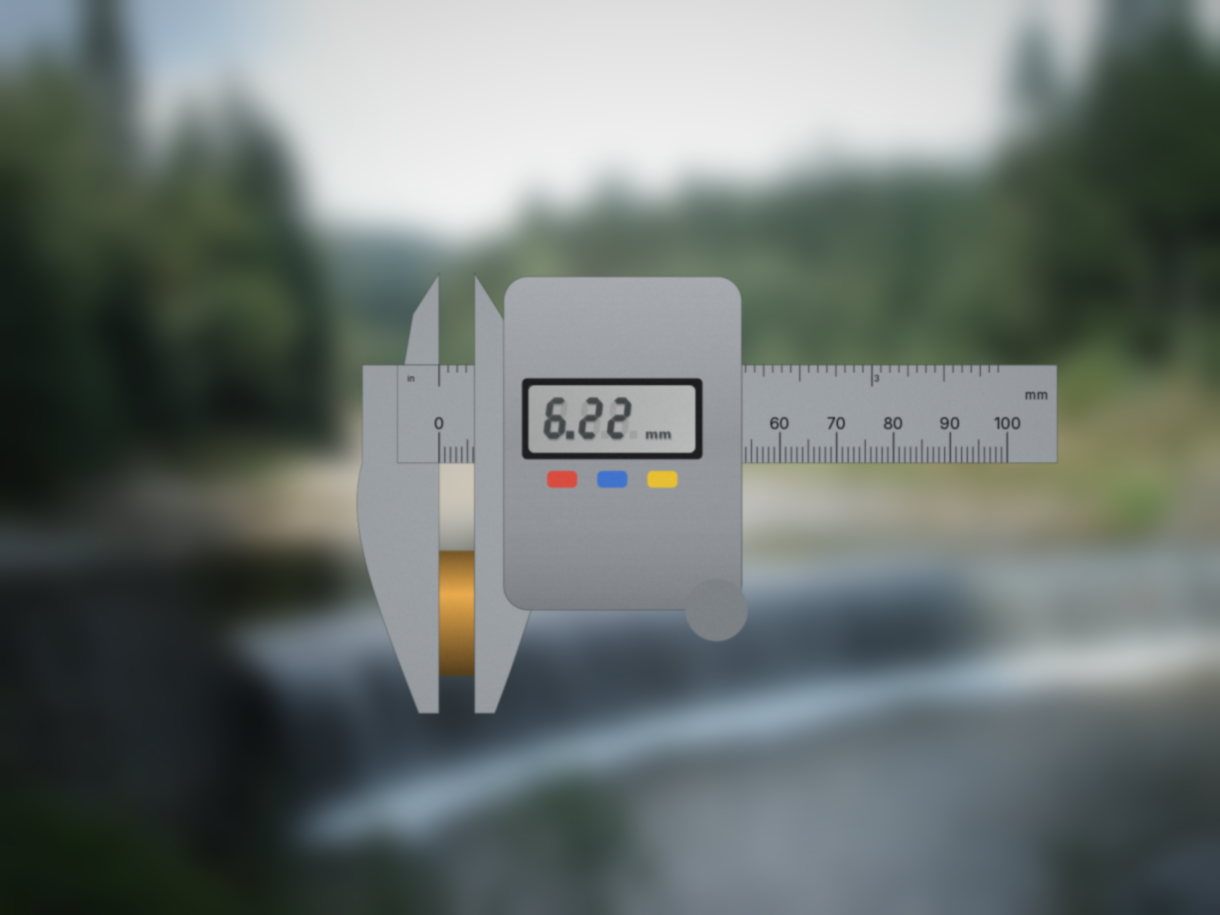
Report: 6.22 mm
